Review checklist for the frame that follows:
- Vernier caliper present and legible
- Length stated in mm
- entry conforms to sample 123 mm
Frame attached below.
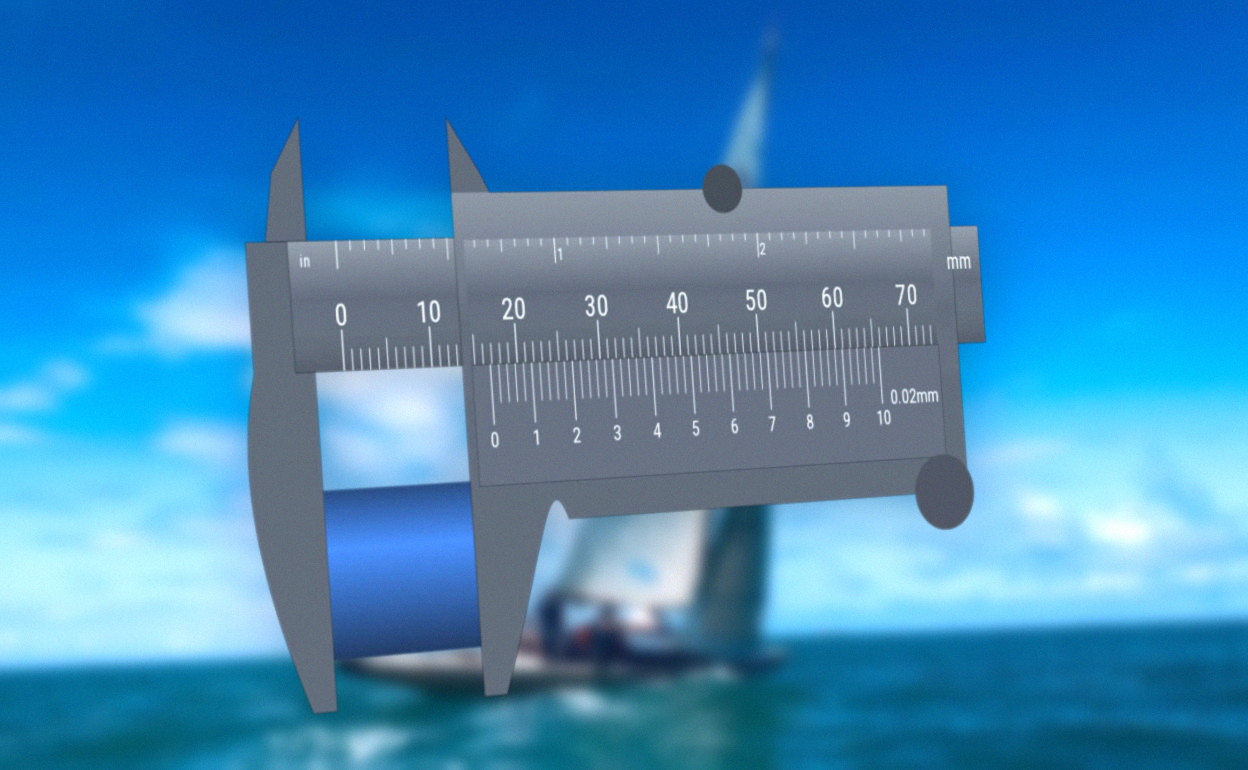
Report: 16.8 mm
